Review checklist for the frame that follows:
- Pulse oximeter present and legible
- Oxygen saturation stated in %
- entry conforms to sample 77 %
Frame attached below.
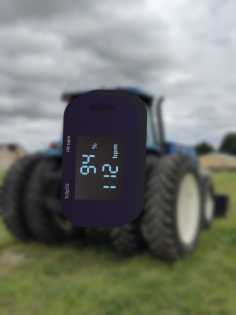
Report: 94 %
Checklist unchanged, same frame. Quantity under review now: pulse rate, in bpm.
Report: 112 bpm
